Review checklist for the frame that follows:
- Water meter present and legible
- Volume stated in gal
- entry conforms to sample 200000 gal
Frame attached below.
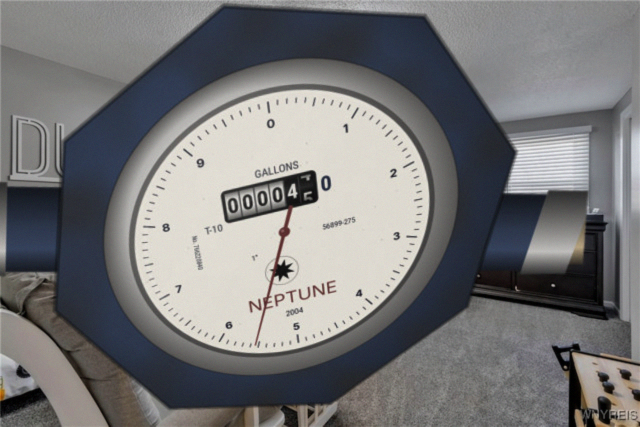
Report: 445.5 gal
